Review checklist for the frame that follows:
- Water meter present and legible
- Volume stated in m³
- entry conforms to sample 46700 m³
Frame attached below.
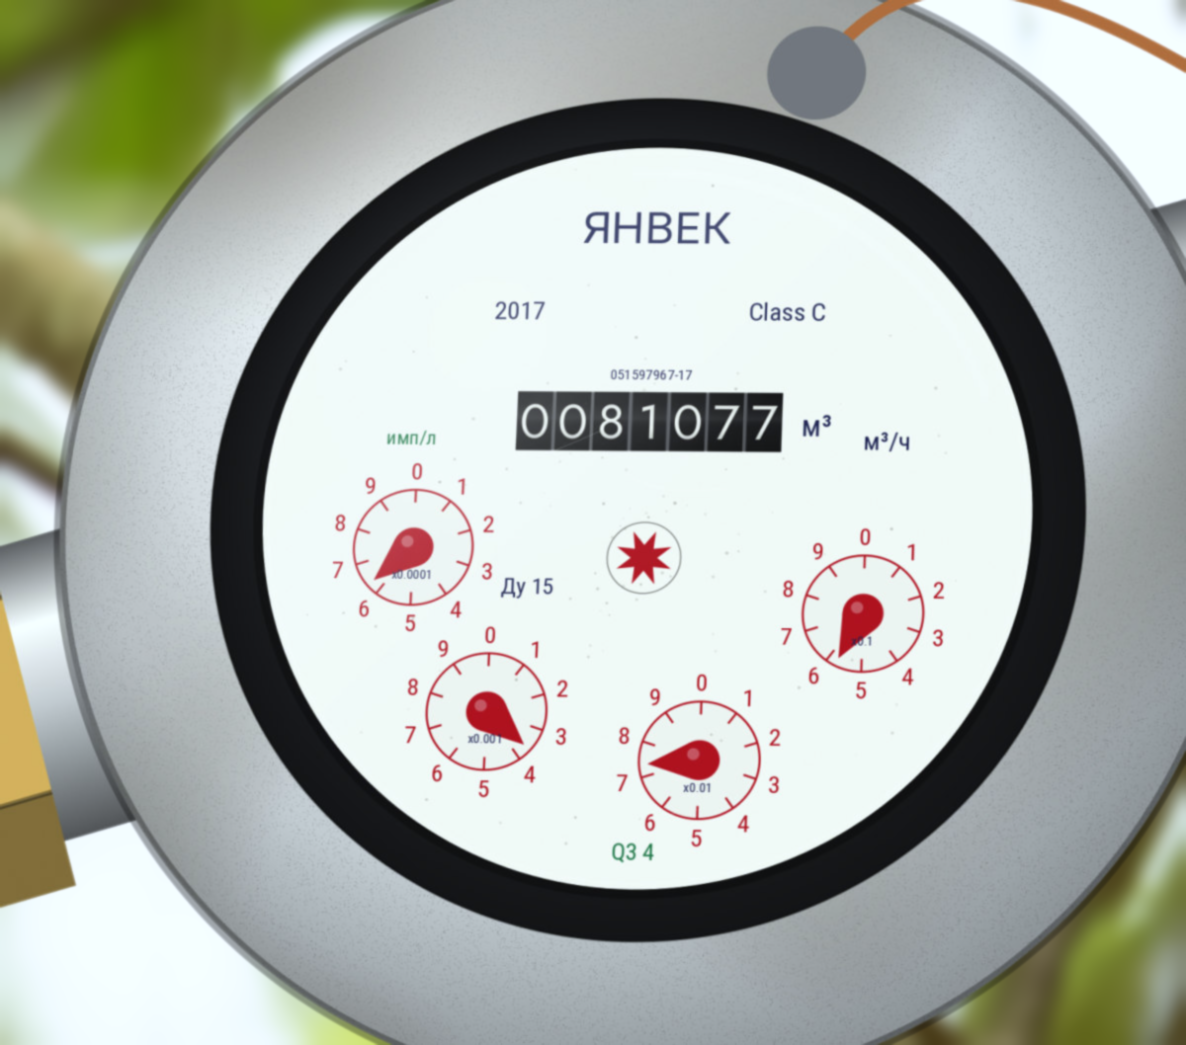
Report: 81077.5736 m³
